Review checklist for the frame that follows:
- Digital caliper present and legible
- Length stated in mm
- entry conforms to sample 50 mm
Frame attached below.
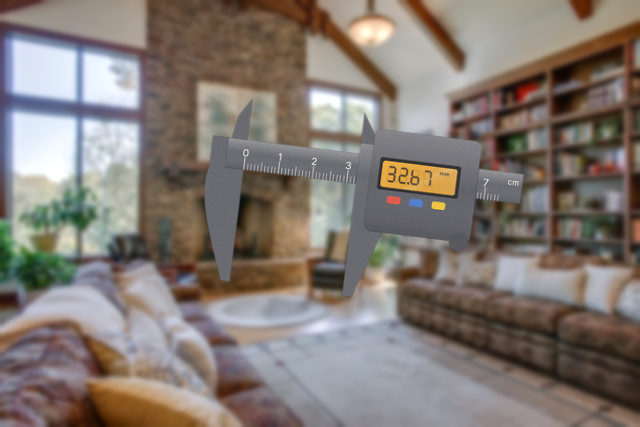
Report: 32.67 mm
